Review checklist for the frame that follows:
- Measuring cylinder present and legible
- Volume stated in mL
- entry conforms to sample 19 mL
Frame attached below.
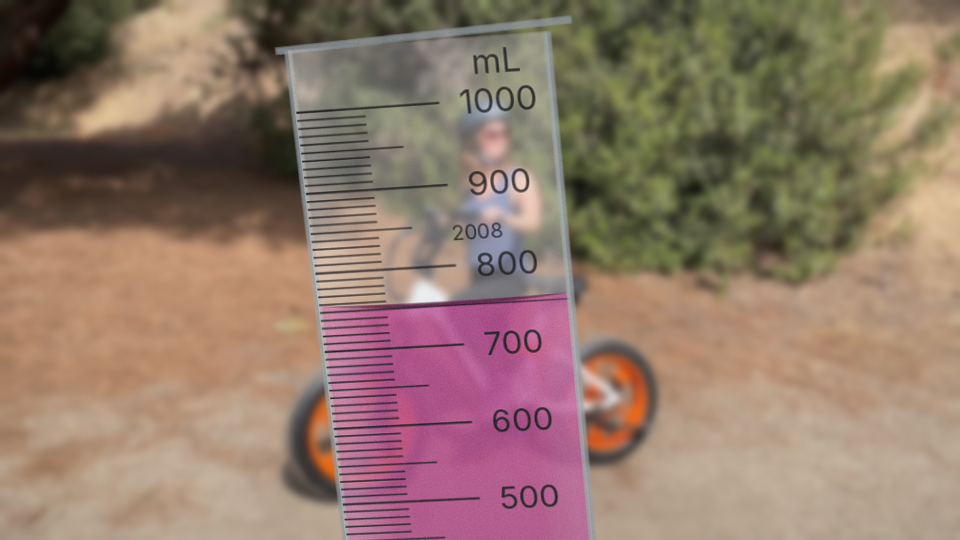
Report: 750 mL
